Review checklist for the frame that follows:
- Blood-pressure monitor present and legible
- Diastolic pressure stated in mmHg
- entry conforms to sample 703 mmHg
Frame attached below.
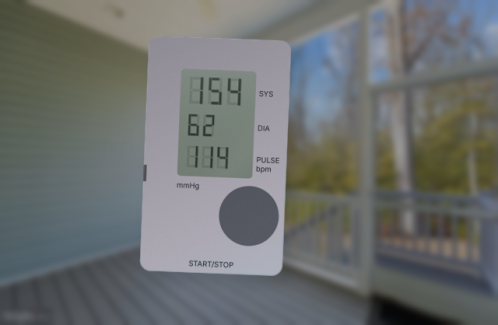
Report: 62 mmHg
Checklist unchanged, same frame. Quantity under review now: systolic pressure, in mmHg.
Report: 154 mmHg
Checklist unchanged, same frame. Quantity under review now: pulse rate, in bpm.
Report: 114 bpm
